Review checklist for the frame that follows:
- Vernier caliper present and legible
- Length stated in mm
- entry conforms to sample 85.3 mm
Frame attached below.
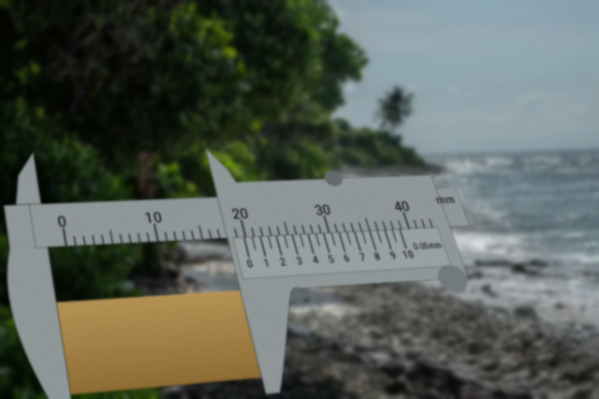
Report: 19.8 mm
